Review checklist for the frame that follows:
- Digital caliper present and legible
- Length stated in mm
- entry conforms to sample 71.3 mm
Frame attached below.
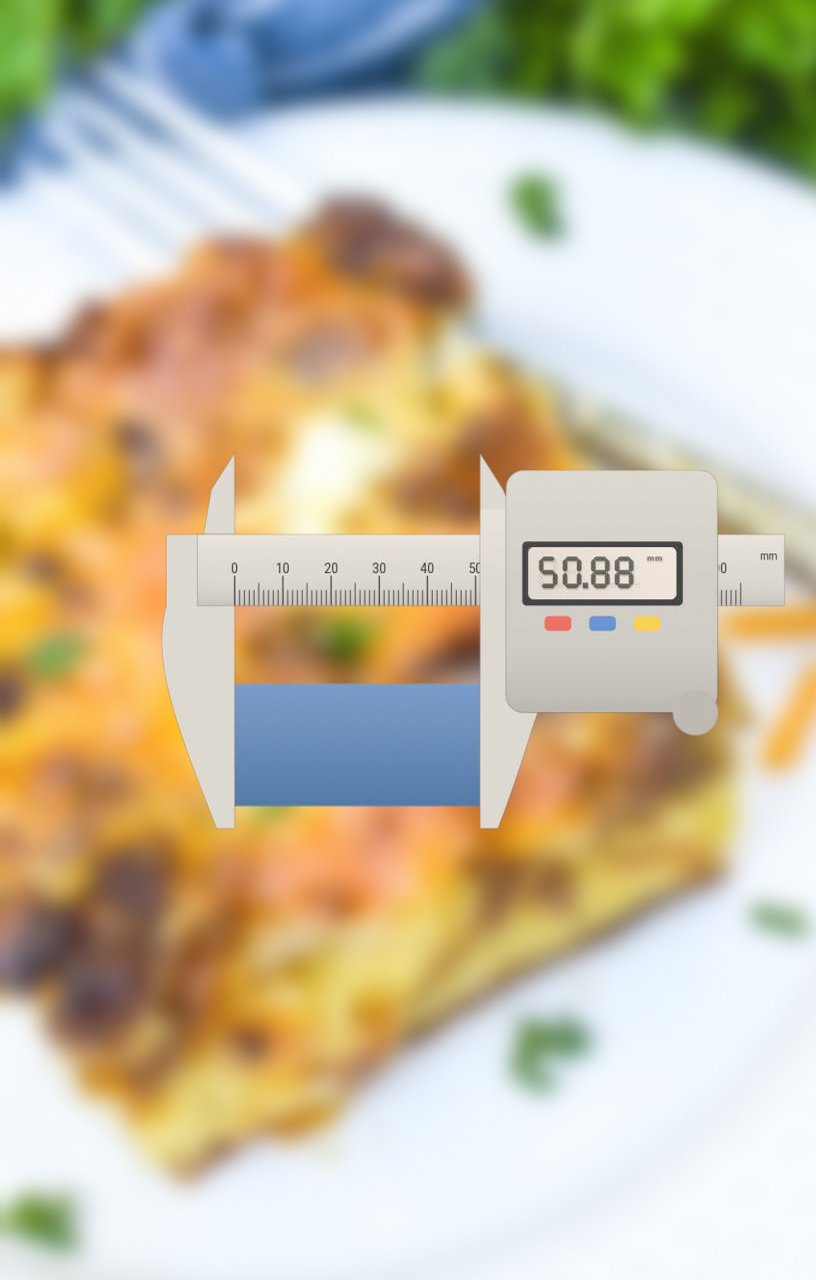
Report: 50.88 mm
